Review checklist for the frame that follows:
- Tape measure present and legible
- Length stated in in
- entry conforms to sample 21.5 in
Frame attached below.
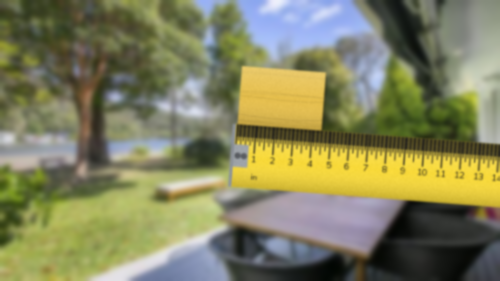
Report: 4.5 in
